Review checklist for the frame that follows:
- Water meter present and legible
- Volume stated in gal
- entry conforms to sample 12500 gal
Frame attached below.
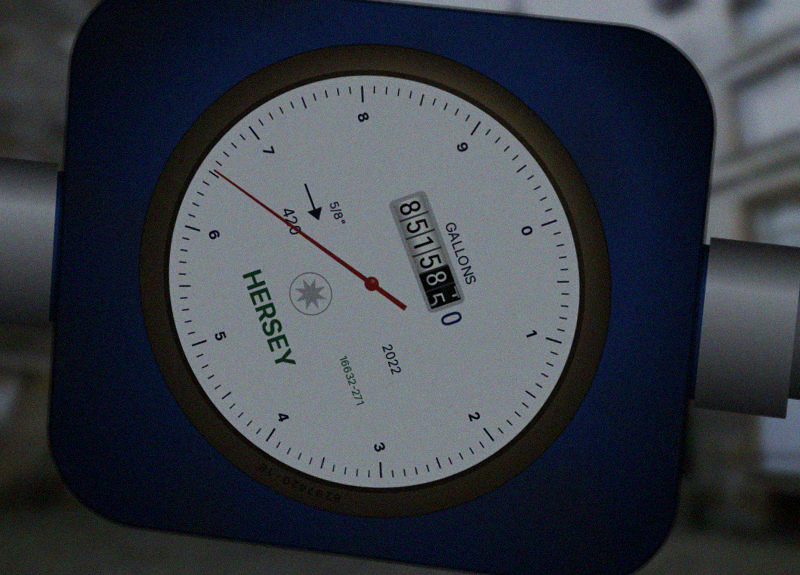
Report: 8515846.5 gal
